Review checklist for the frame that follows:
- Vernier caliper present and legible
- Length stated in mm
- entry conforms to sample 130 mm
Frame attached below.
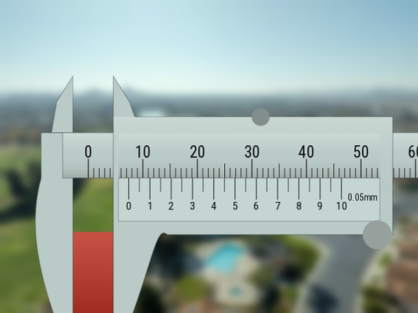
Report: 7.4 mm
